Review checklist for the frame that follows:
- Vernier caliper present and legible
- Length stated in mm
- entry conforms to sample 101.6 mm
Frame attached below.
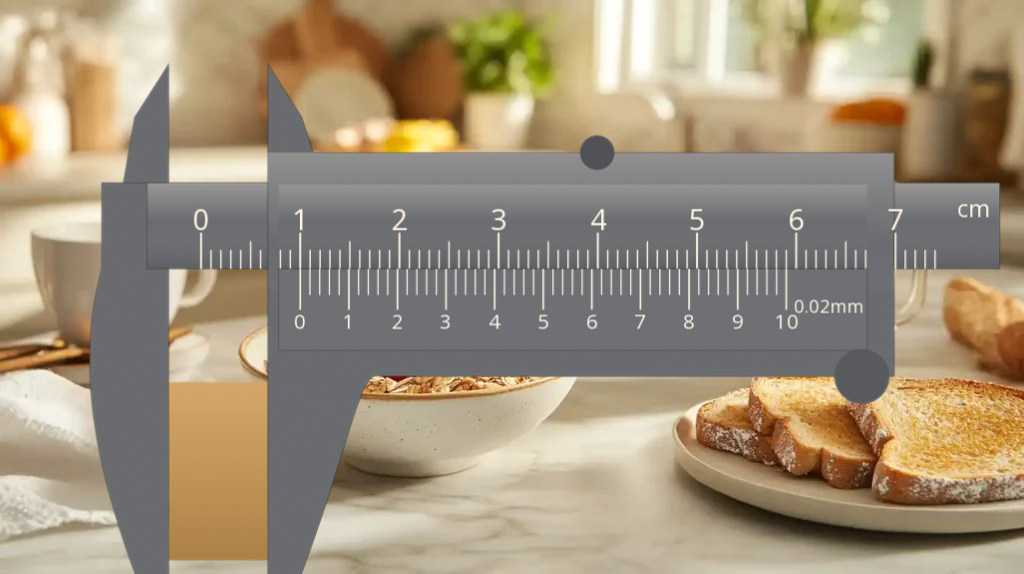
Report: 10.0 mm
